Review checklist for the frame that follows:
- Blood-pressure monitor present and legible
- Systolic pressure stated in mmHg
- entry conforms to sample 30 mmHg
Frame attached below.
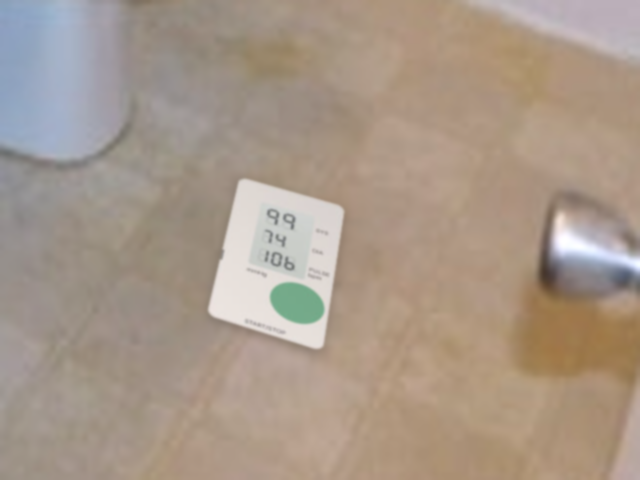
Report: 99 mmHg
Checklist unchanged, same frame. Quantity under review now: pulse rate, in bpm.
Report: 106 bpm
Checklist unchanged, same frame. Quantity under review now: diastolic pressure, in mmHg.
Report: 74 mmHg
